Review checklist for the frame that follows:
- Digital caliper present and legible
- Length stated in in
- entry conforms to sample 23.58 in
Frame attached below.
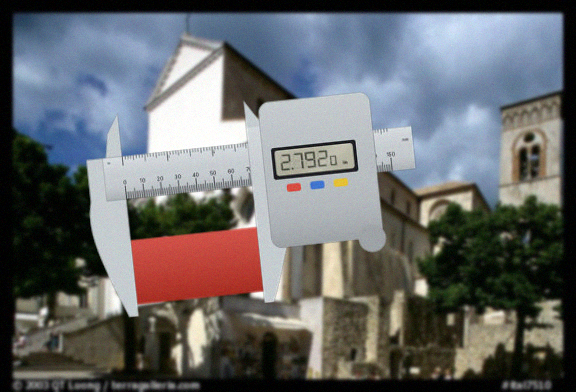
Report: 2.7920 in
